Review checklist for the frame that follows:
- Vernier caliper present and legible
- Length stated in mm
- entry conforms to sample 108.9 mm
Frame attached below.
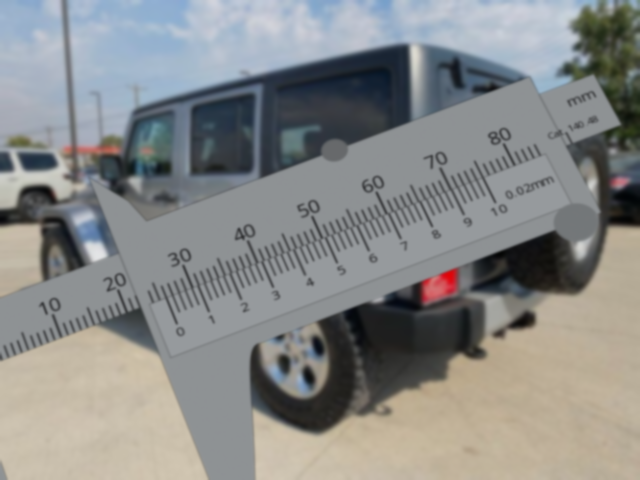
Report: 26.0 mm
